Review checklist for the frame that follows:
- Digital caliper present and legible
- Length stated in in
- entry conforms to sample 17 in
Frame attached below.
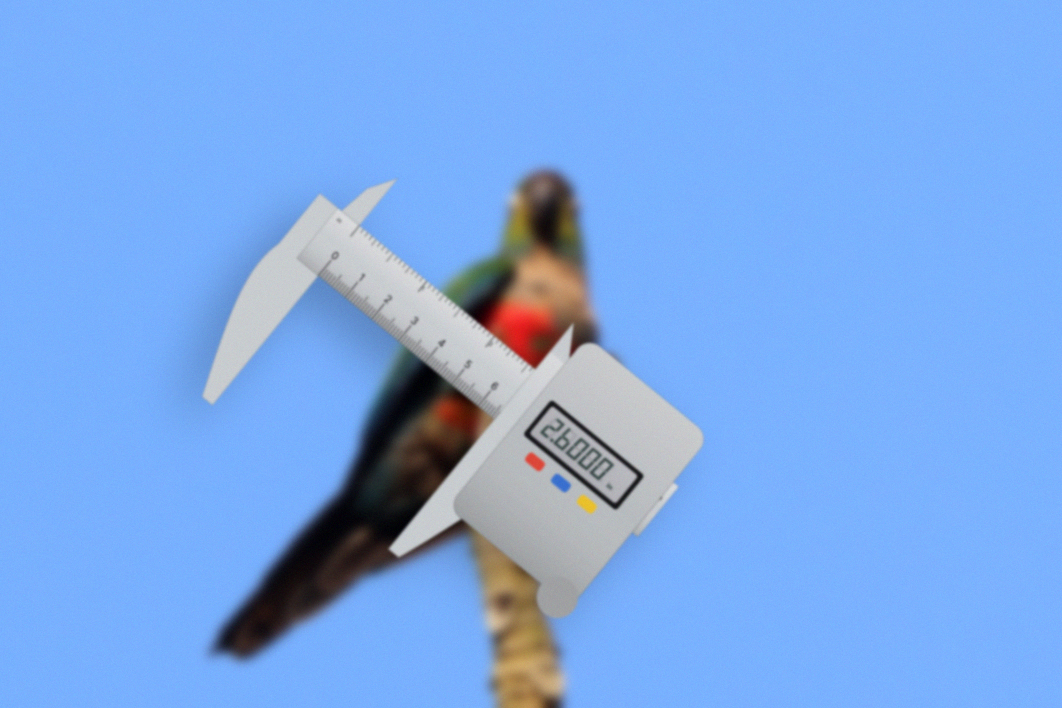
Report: 2.6000 in
